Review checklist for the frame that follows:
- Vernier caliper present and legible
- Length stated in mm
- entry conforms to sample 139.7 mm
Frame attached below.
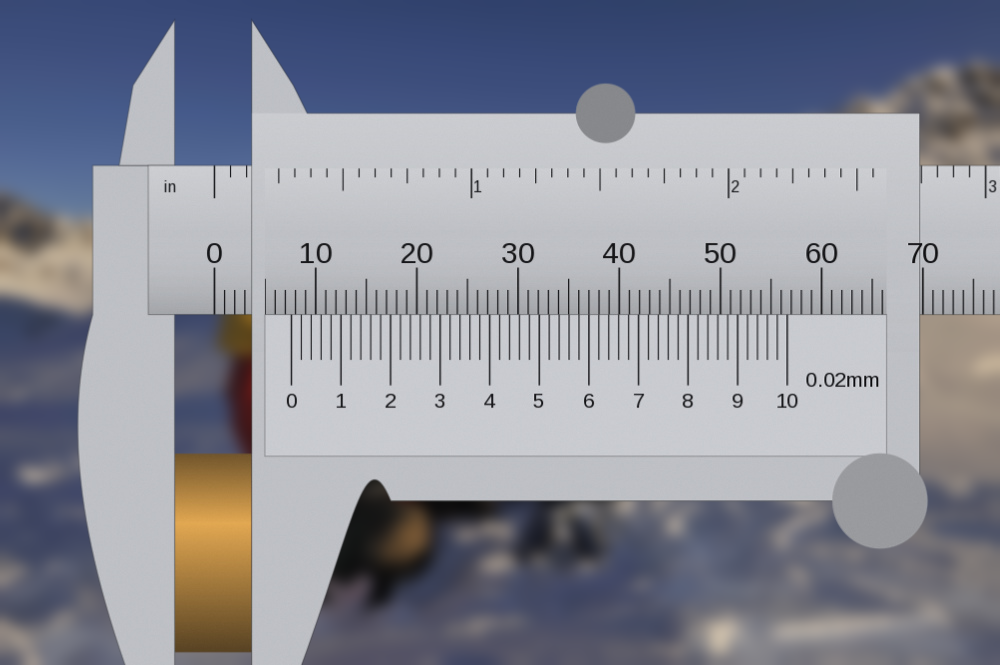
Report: 7.6 mm
